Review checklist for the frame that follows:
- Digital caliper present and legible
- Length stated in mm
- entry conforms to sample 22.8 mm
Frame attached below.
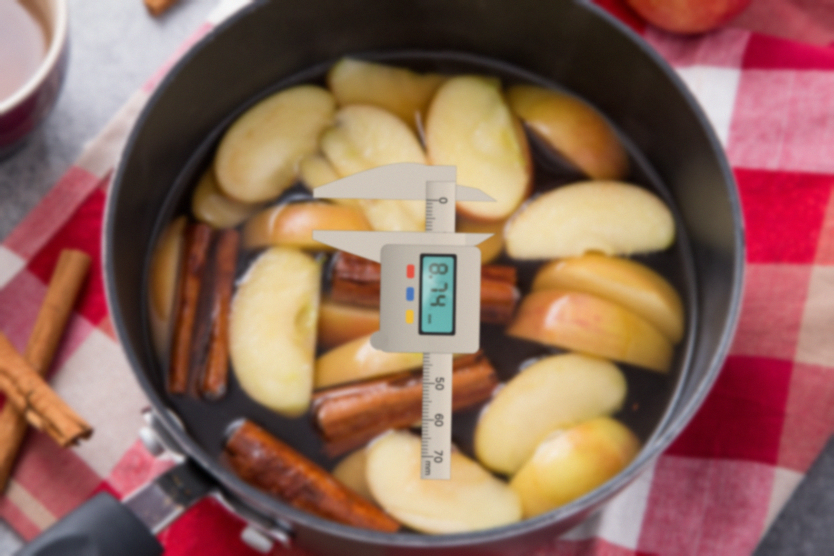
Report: 8.74 mm
